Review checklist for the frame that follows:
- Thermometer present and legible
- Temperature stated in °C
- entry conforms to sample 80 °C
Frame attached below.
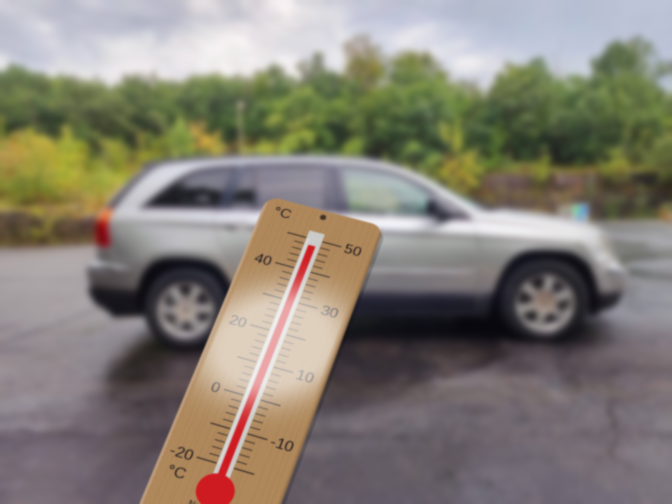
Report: 48 °C
